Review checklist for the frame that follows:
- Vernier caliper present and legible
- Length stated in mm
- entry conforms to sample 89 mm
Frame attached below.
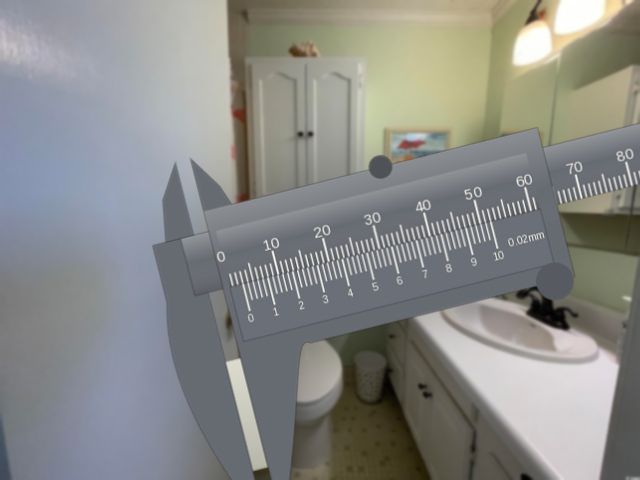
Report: 3.0 mm
